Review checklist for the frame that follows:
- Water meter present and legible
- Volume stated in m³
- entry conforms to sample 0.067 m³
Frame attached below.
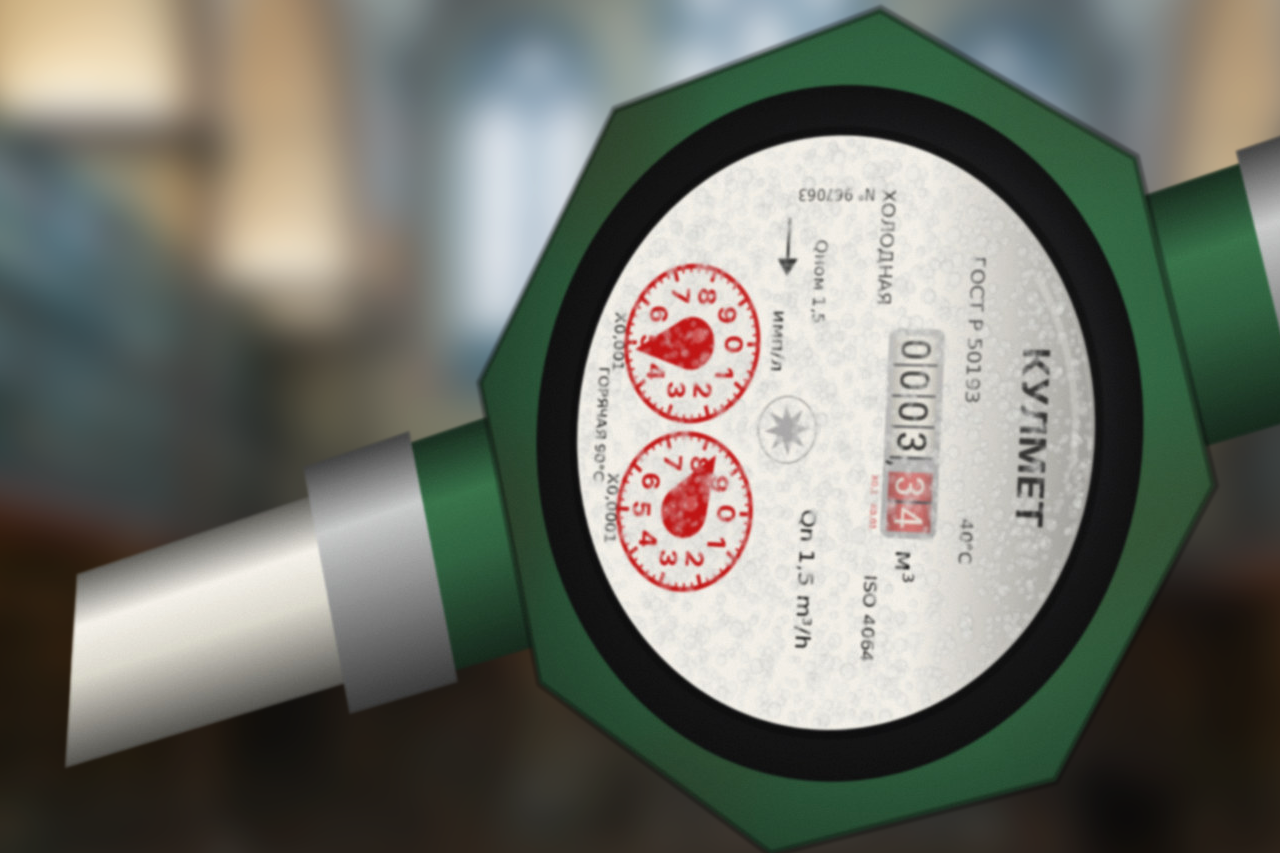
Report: 3.3448 m³
